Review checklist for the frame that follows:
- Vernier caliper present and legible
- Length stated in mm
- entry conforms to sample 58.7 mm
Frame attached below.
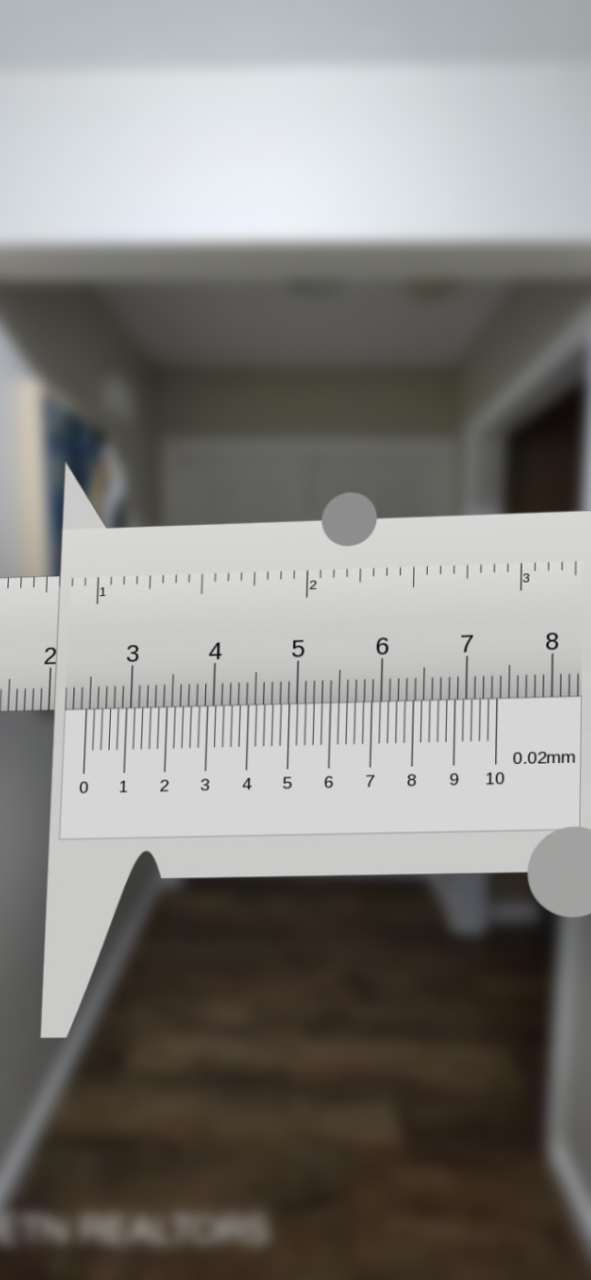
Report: 24.6 mm
